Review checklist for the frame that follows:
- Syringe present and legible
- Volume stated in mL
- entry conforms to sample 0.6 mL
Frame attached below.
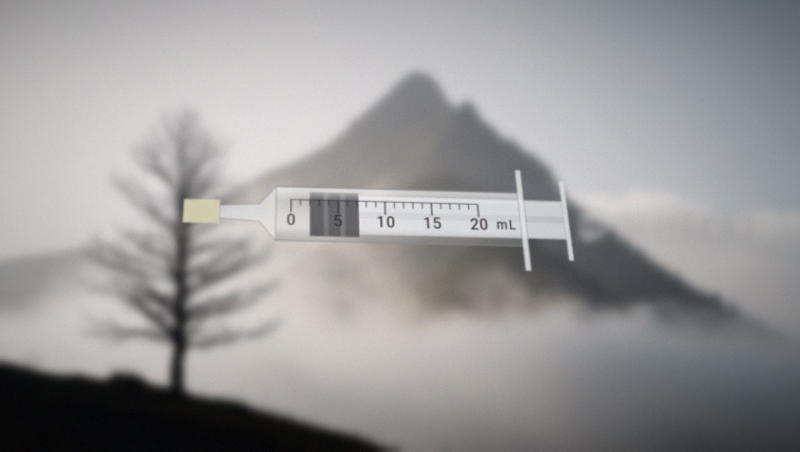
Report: 2 mL
